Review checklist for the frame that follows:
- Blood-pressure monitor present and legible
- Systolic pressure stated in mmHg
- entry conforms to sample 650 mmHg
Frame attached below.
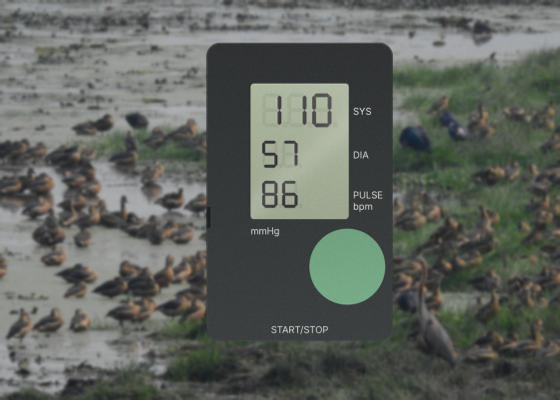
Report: 110 mmHg
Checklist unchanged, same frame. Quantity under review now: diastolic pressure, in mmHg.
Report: 57 mmHg
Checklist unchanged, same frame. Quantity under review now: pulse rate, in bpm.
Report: 86 bpm
